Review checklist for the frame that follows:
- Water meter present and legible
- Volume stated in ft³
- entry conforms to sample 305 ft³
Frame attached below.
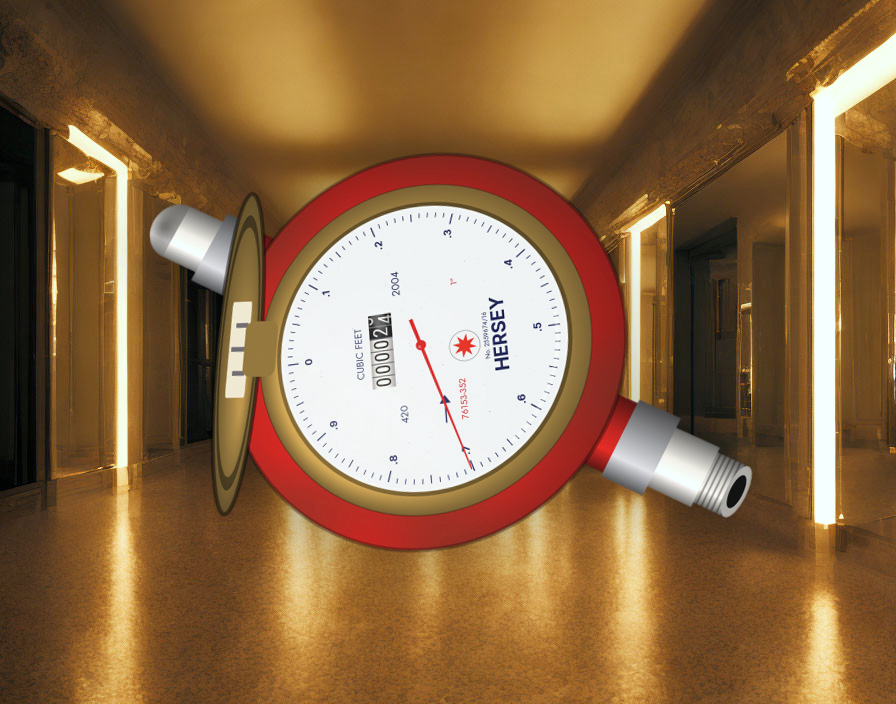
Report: 23.70 ft³
